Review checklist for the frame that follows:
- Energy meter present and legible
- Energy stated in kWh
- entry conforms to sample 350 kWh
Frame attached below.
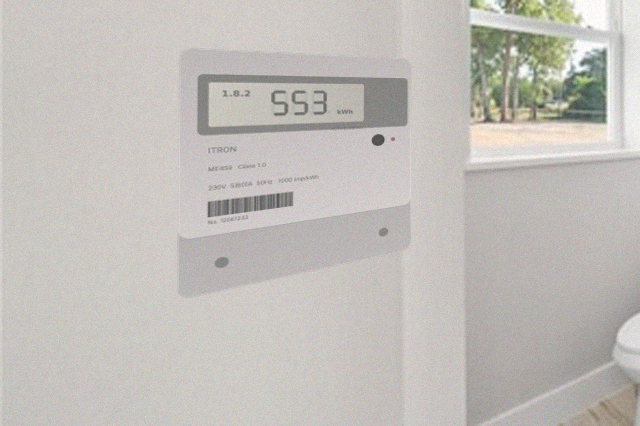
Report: 553 kWh
